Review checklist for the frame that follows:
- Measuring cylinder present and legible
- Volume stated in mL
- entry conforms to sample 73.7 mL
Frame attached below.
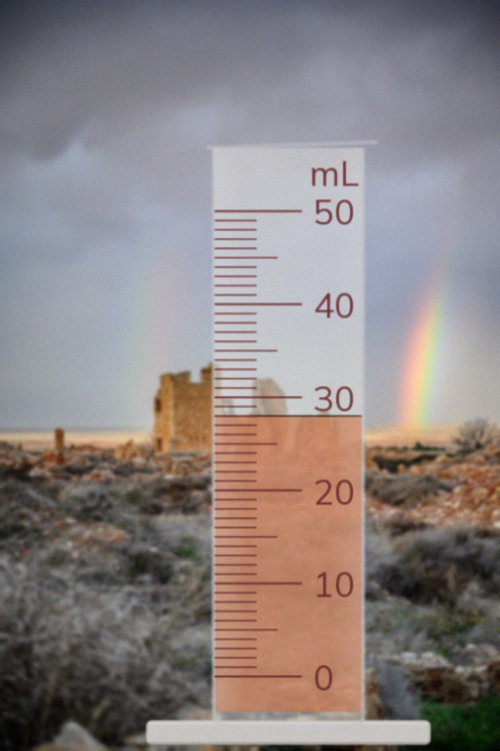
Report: 28 mL
